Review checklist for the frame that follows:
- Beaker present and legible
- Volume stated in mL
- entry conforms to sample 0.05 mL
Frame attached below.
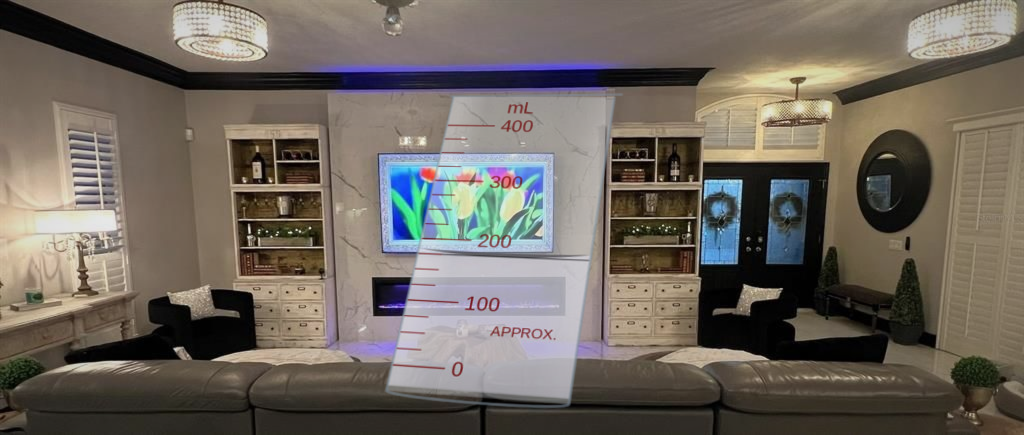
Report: 175 mL
